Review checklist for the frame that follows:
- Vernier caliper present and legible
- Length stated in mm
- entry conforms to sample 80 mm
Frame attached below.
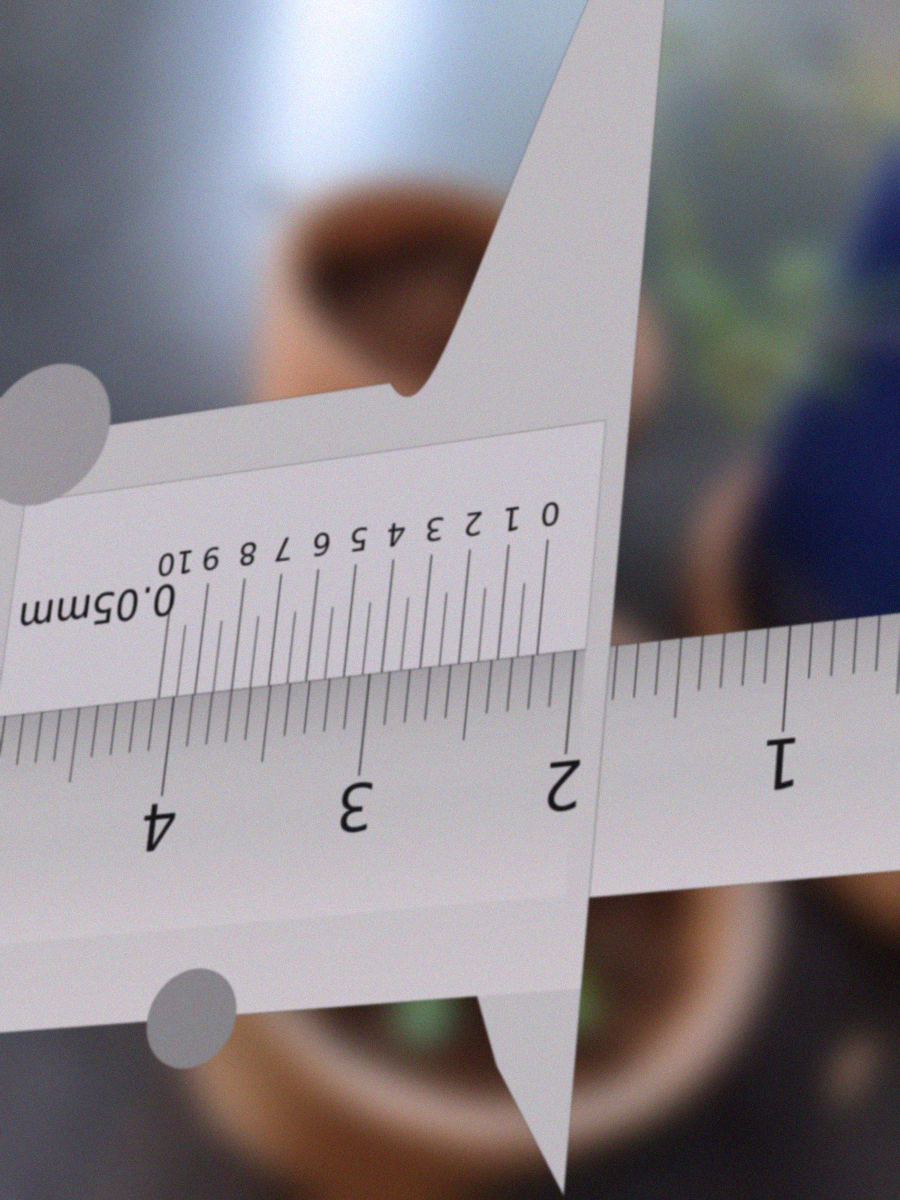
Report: 21.8 mm
